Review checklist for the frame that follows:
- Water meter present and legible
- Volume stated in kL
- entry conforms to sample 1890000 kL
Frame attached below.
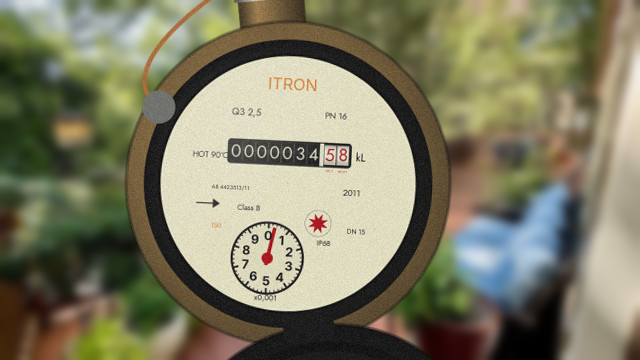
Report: 34.580 kL
